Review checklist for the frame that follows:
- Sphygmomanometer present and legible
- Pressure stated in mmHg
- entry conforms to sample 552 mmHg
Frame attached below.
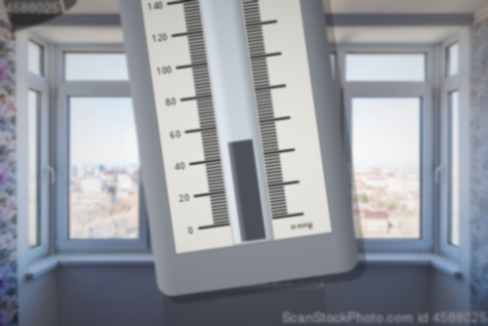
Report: 50 mmHg
